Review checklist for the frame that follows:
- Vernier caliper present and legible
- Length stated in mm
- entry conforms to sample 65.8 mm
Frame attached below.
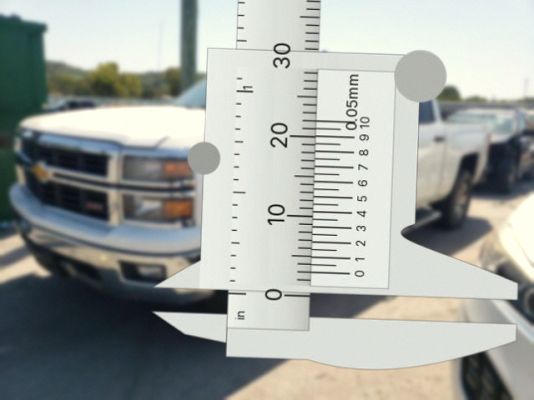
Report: 3.0 mm
